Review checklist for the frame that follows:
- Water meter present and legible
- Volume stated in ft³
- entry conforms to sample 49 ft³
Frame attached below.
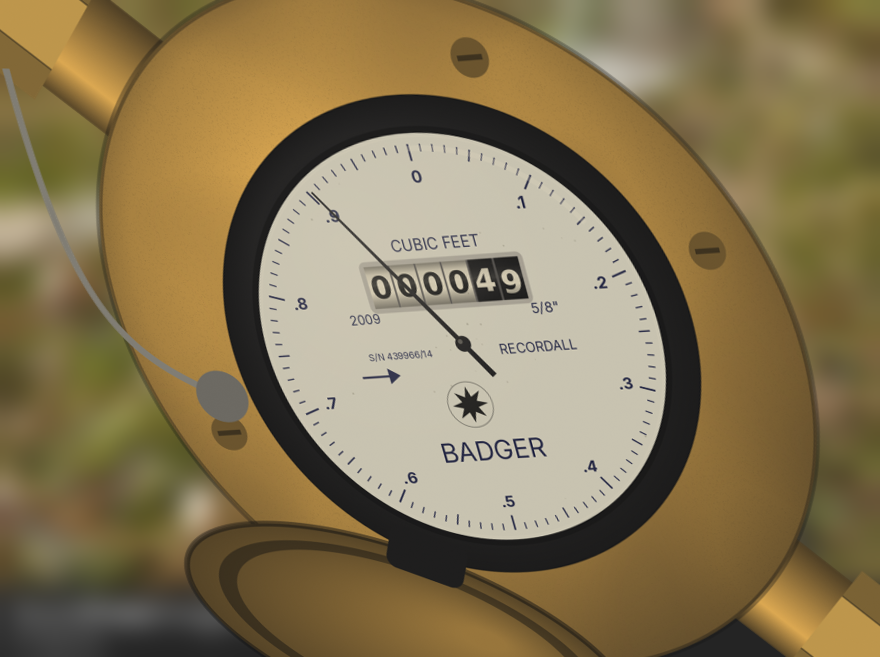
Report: 48.90 ft³
